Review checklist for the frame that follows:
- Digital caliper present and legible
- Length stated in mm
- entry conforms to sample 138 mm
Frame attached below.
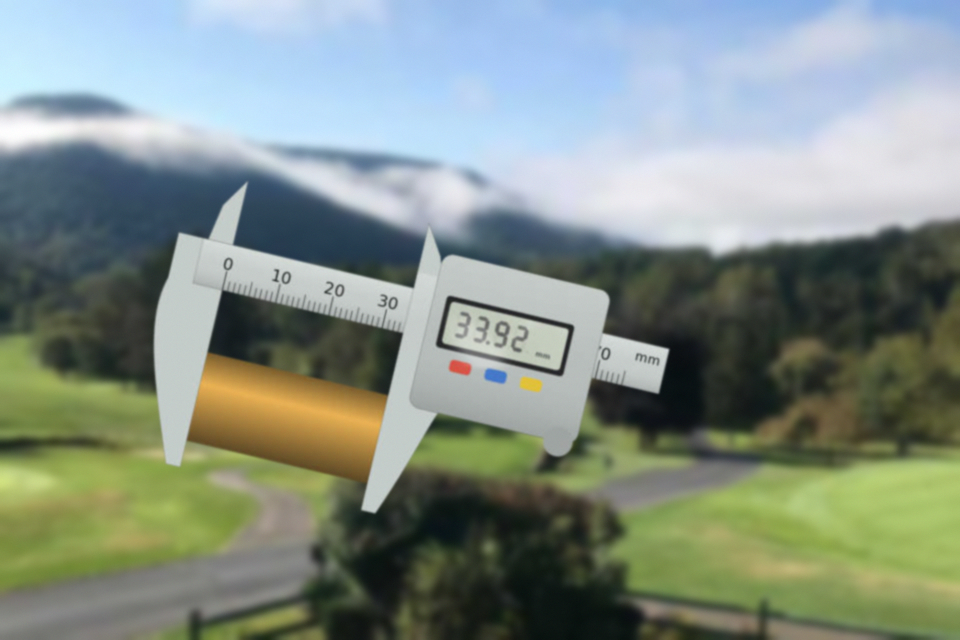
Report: 33.92 mm
